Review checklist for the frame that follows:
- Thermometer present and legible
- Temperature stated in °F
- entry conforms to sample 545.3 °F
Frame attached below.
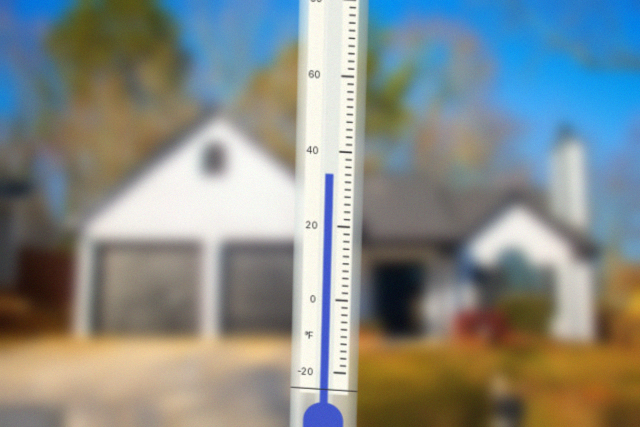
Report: 34 °F
